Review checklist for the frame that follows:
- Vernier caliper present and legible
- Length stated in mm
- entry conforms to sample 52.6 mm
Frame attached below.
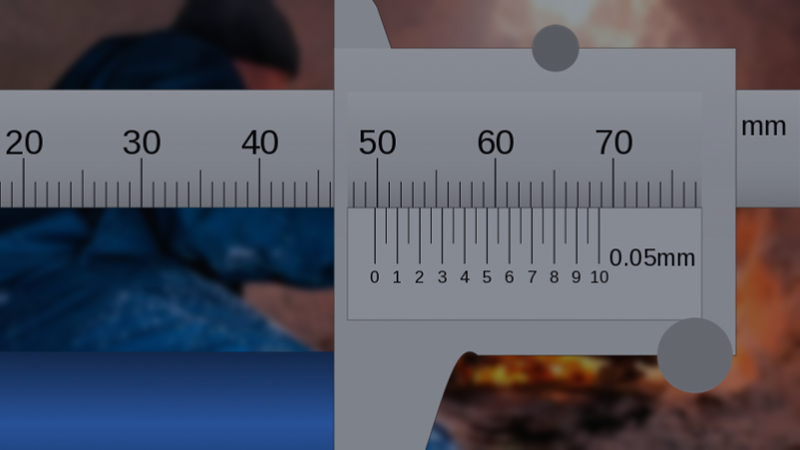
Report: 49.8 mm
